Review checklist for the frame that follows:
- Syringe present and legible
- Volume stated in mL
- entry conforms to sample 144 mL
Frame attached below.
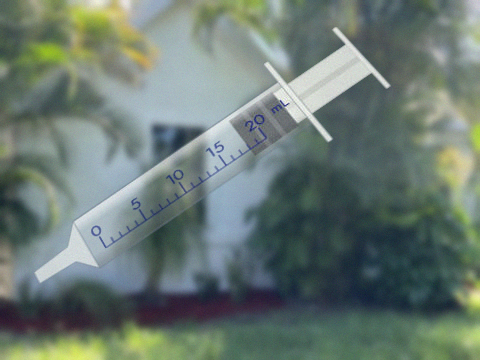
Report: 18 mL
